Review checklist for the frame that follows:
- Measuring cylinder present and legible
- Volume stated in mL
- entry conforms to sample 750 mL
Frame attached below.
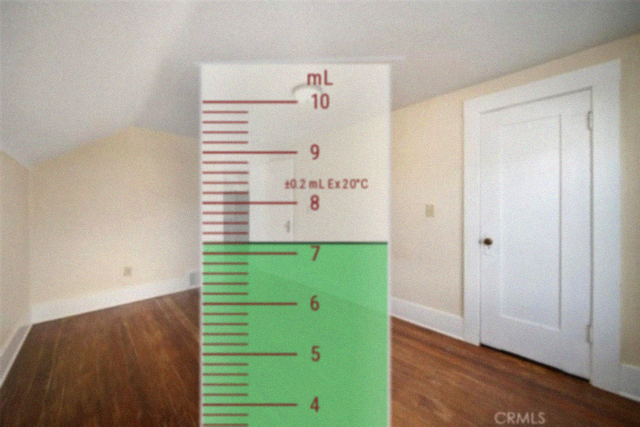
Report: 7.2 mL
